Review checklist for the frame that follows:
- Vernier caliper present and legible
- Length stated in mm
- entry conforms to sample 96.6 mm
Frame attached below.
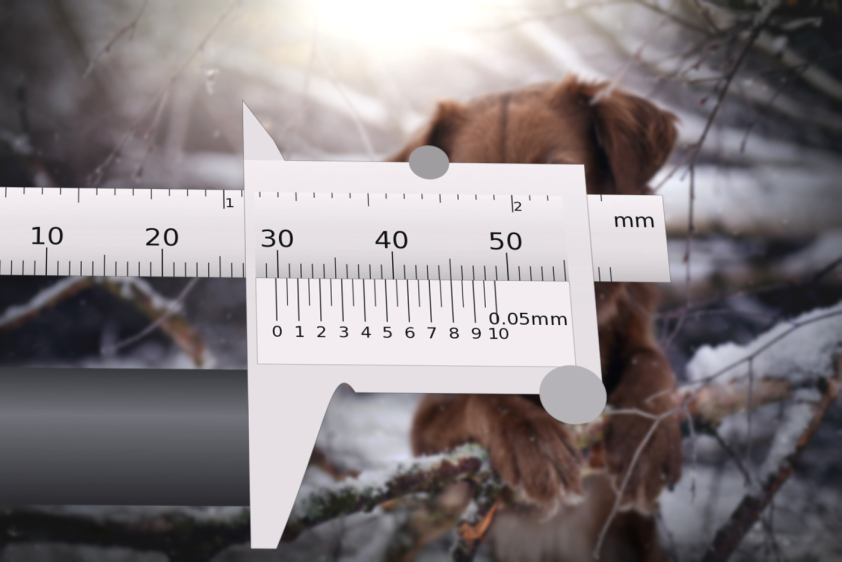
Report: 29.8 mm
